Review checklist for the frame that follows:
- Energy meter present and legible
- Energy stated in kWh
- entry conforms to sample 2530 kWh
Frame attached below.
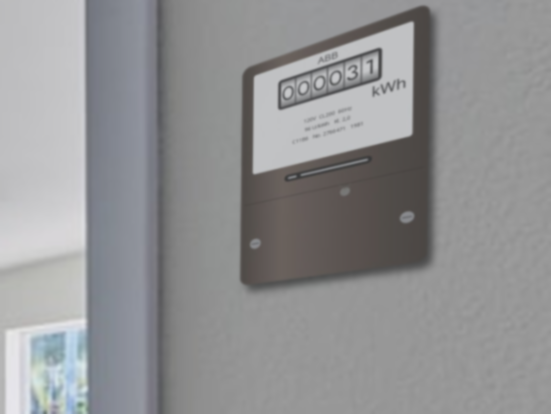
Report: 31 kWh
